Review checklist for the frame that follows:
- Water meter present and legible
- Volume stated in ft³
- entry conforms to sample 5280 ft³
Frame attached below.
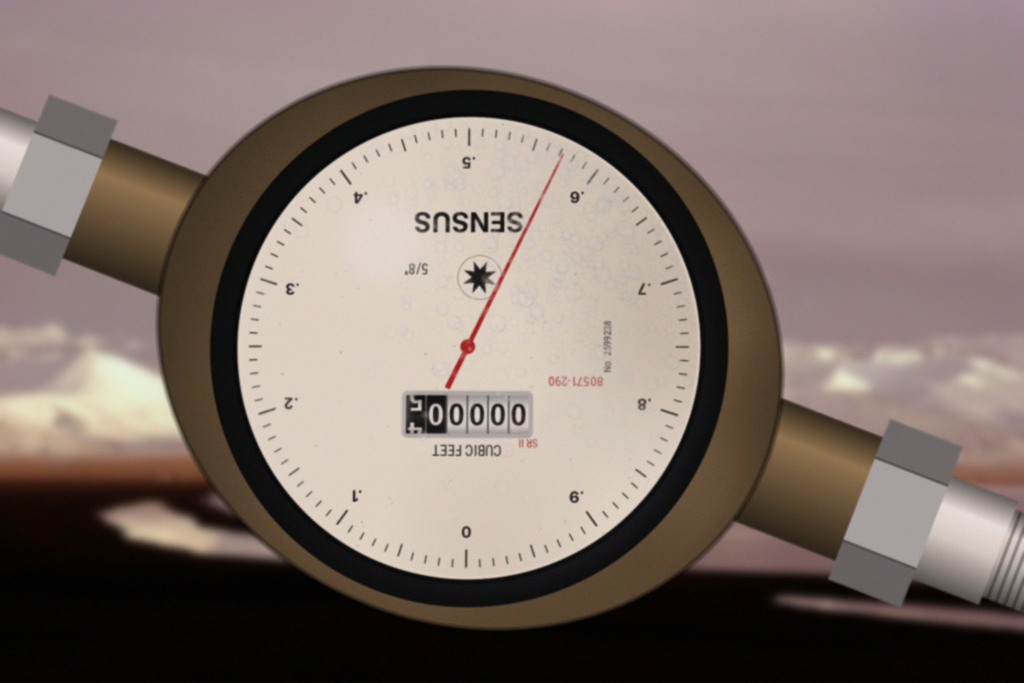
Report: 4.57 ft³
